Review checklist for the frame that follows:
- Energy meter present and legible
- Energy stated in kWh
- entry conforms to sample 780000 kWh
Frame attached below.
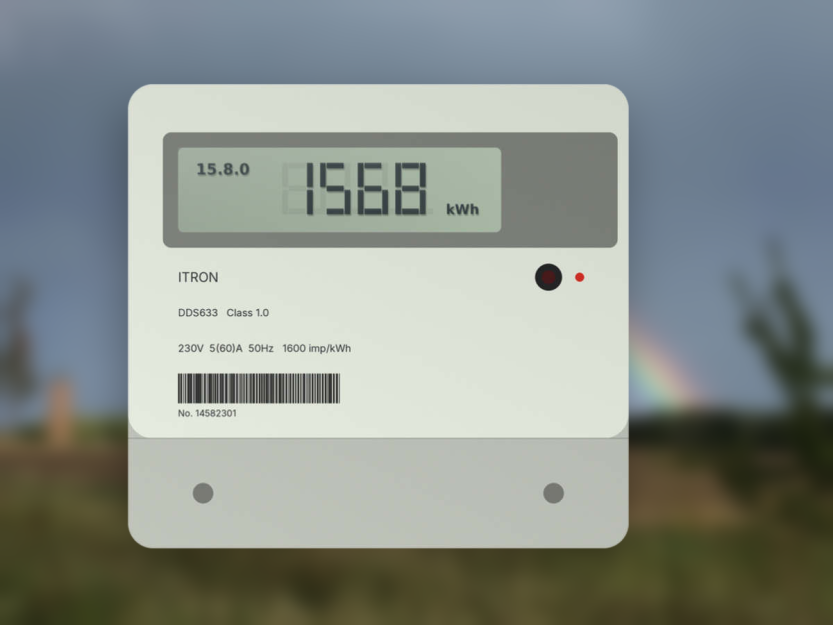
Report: 1568 kWh
